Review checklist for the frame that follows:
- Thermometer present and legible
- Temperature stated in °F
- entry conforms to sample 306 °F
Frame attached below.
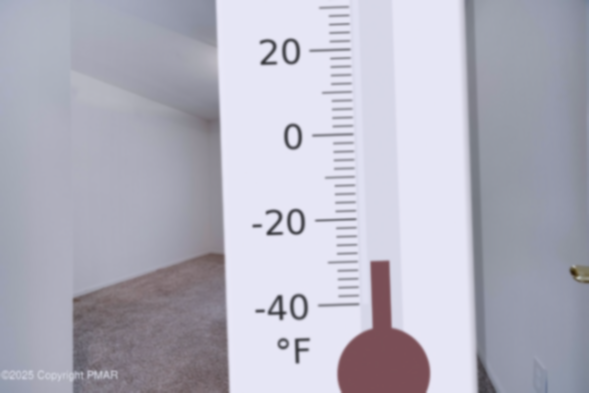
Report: -30 °F
